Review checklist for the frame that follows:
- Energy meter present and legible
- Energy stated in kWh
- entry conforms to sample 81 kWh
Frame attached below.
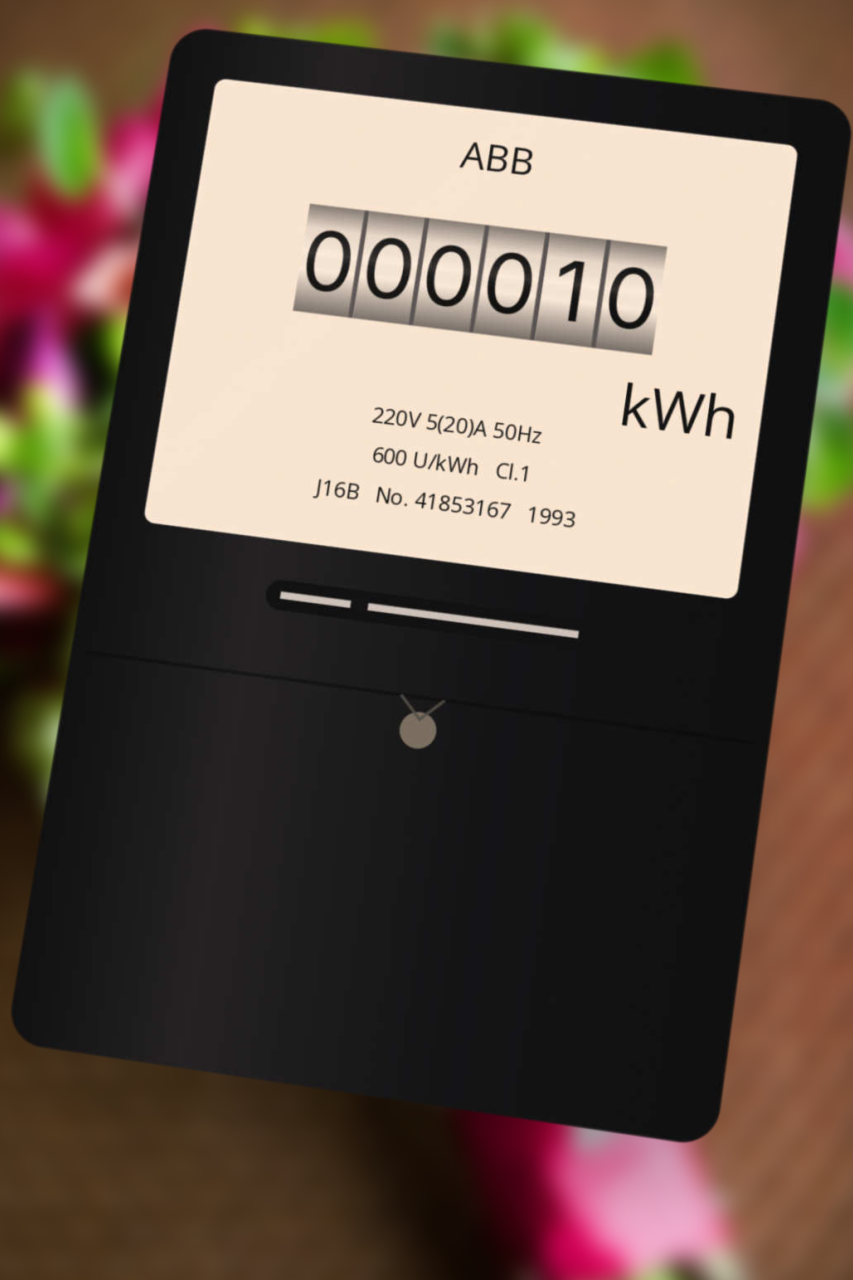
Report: 10 kWh
